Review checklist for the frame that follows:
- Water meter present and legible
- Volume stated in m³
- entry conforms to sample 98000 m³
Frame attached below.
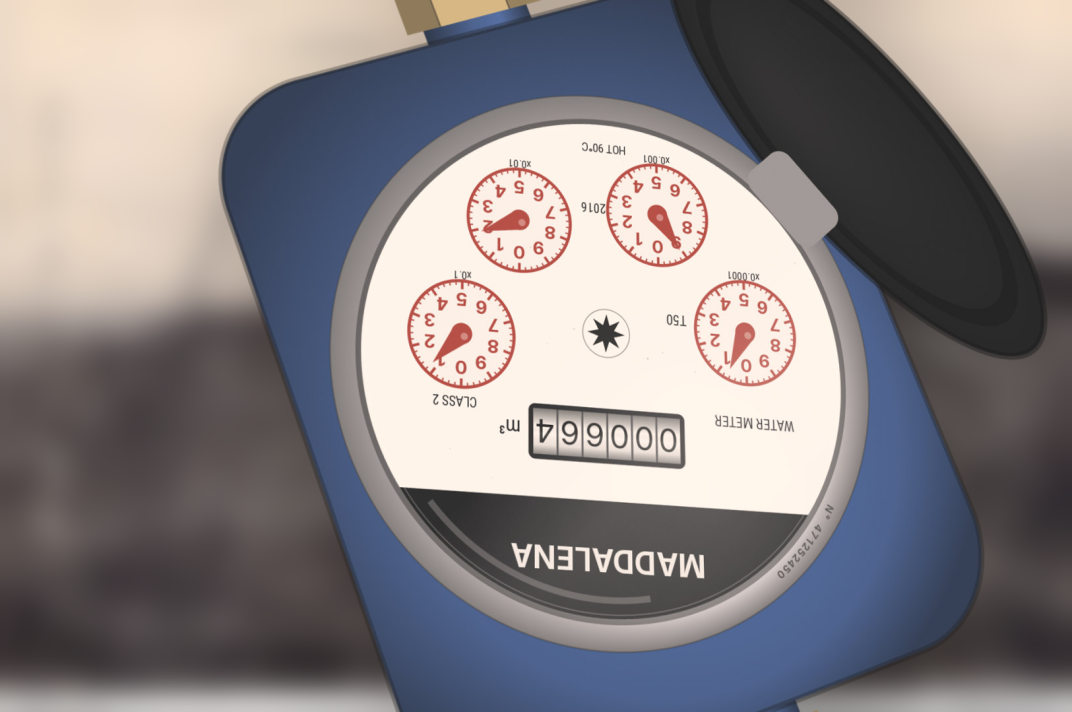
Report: 664.1190 m³
